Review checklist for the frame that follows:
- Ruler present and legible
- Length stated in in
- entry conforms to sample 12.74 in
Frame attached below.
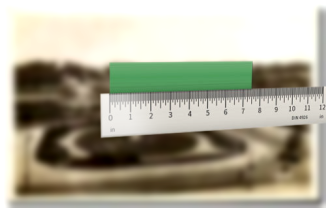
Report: 7.5 in
